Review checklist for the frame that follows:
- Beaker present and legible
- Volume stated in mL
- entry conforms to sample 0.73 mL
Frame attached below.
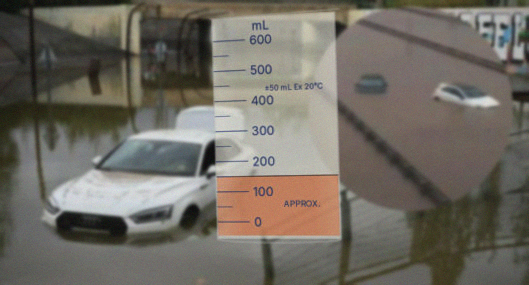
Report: 150 mL
